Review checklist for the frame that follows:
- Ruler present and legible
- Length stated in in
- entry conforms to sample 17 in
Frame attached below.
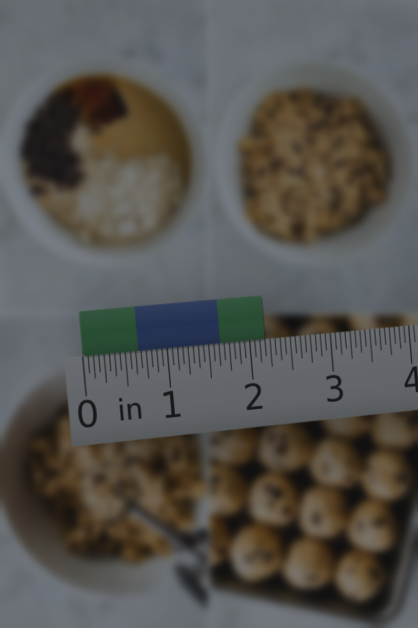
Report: 2.1875 in
